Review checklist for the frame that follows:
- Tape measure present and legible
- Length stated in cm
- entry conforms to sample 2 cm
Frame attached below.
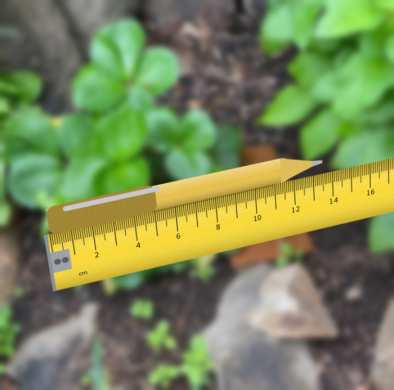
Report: 13.5 cm
